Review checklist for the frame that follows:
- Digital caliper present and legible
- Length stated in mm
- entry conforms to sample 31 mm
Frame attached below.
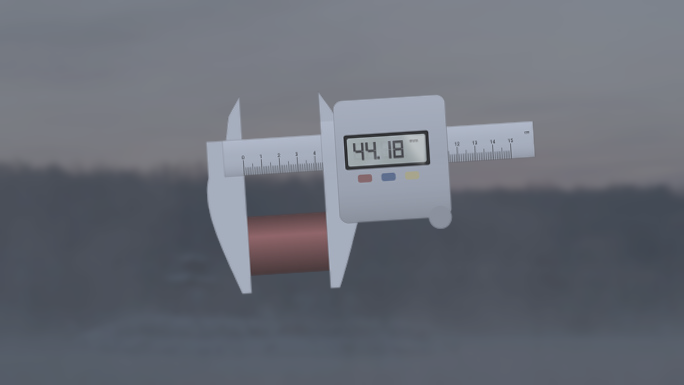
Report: 44.18 mm
